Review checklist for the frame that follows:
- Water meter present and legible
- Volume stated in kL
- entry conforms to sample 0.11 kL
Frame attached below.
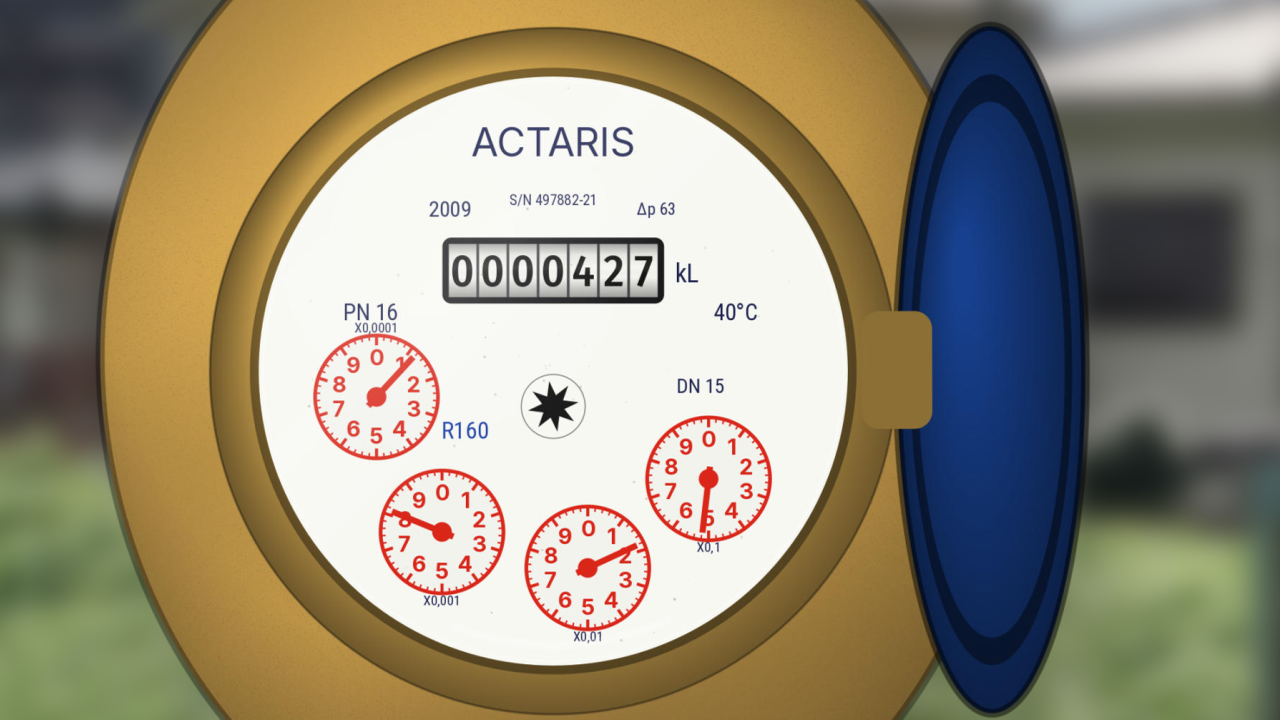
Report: 427.5181 kL
